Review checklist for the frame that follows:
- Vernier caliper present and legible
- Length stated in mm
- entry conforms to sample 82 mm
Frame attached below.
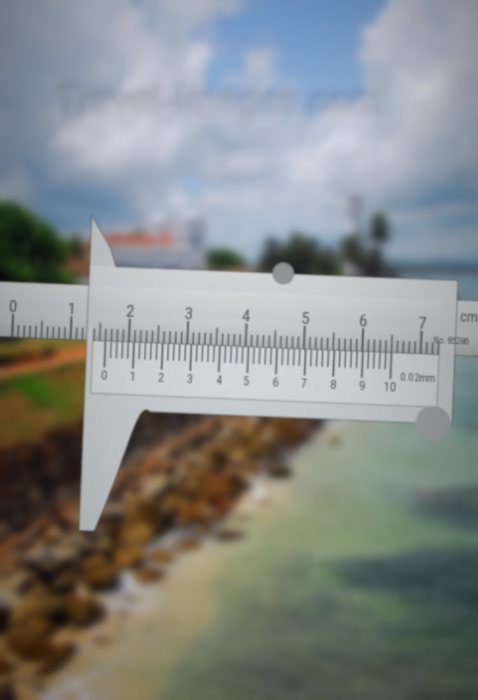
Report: 16.0 mm
